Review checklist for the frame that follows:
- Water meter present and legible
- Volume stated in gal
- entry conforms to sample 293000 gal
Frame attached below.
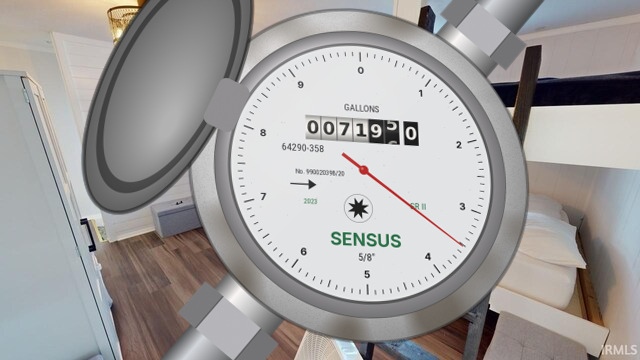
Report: 71953.5 gal
